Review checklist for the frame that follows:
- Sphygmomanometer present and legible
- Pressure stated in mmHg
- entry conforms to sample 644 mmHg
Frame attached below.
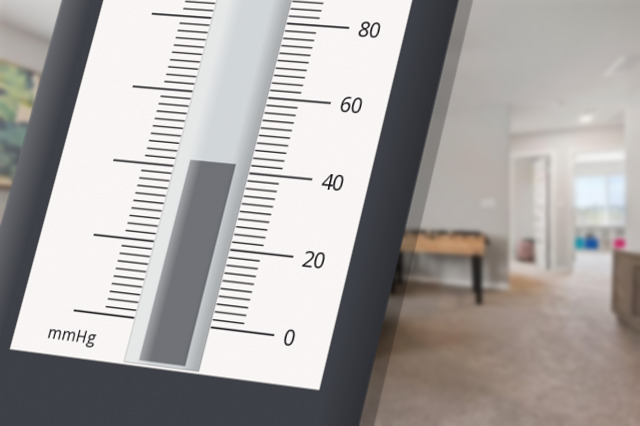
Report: 42 mmHg
